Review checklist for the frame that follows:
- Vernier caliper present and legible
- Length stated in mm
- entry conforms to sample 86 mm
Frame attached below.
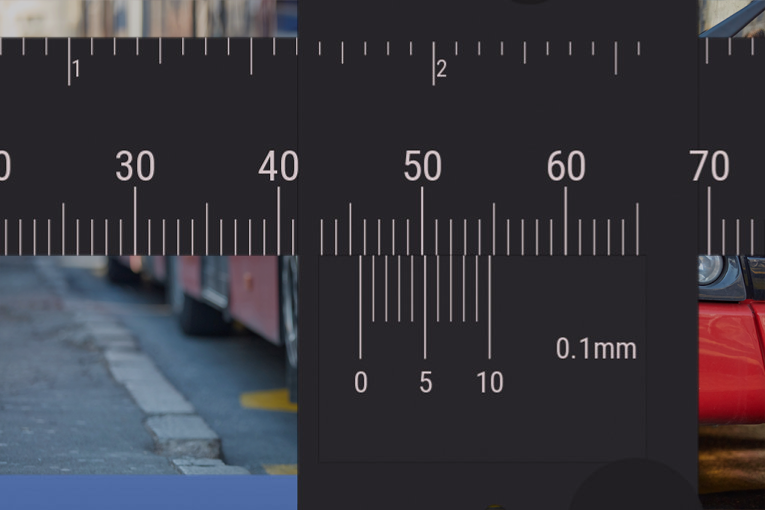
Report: 45.7 mm
